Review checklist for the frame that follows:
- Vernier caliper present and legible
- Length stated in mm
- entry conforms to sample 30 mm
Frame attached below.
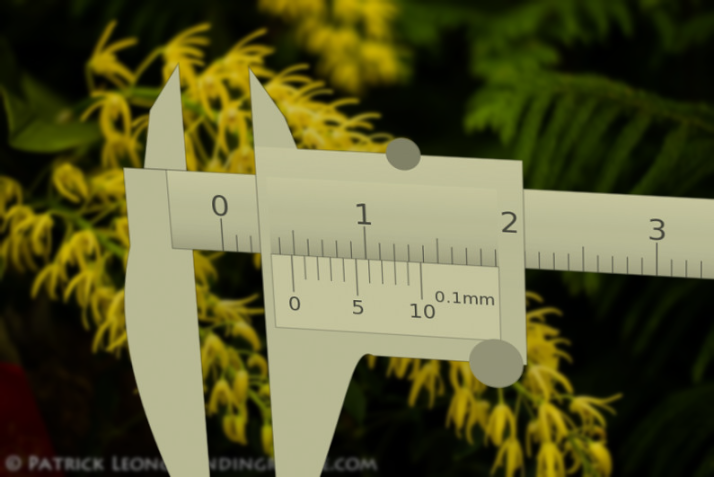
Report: 4.8 mm
